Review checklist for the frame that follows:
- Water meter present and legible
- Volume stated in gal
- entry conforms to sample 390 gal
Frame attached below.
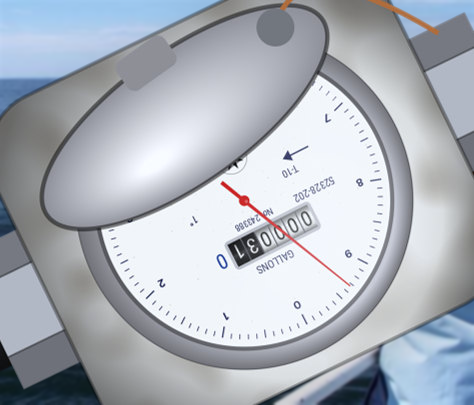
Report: 309.3 gal
